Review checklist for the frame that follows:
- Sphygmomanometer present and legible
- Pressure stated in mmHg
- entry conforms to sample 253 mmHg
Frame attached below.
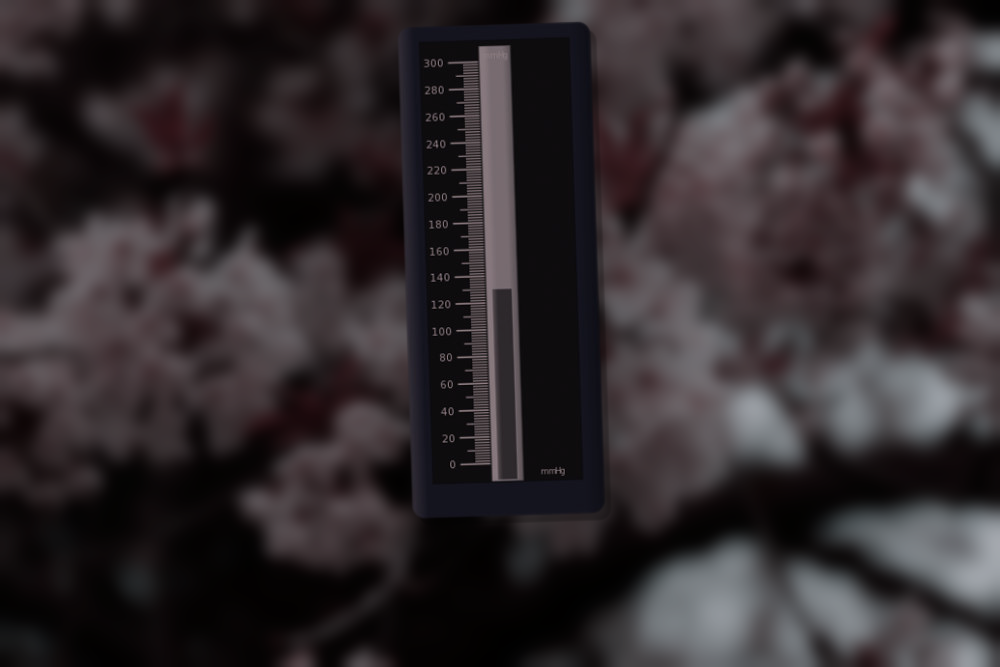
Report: 130 mmHg
